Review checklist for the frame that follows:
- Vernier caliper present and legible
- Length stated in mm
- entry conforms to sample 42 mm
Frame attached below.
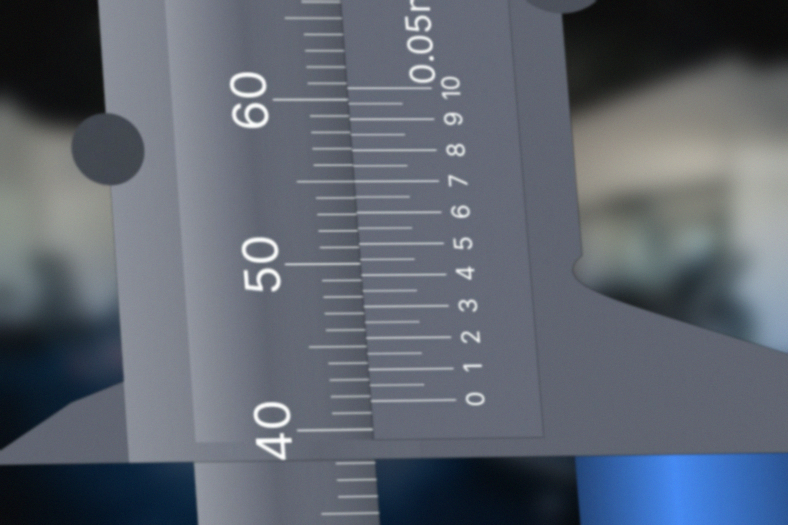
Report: 41.7 mm
